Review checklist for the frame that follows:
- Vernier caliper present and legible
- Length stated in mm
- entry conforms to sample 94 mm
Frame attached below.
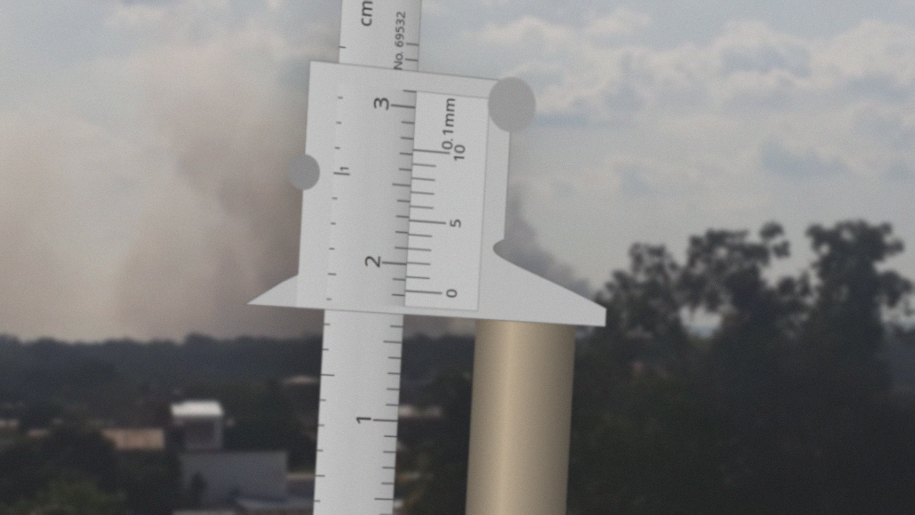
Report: 18.3 mm
